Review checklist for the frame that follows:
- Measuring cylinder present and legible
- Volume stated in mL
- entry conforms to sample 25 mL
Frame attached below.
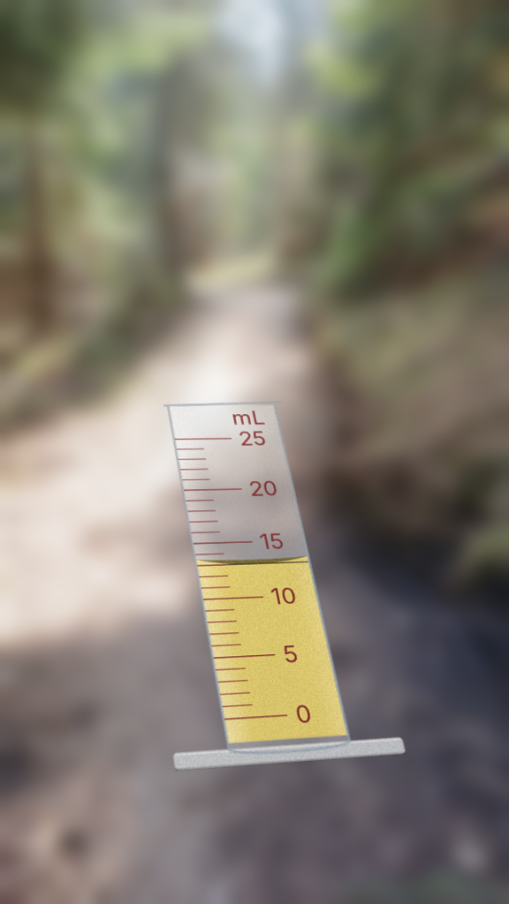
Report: 13 mL
